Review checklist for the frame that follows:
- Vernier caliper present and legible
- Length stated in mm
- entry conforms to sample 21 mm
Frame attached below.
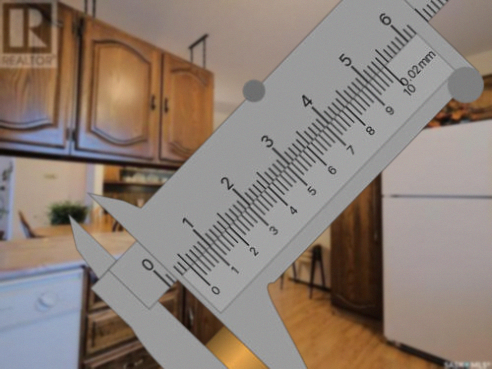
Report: 5.0 mm
